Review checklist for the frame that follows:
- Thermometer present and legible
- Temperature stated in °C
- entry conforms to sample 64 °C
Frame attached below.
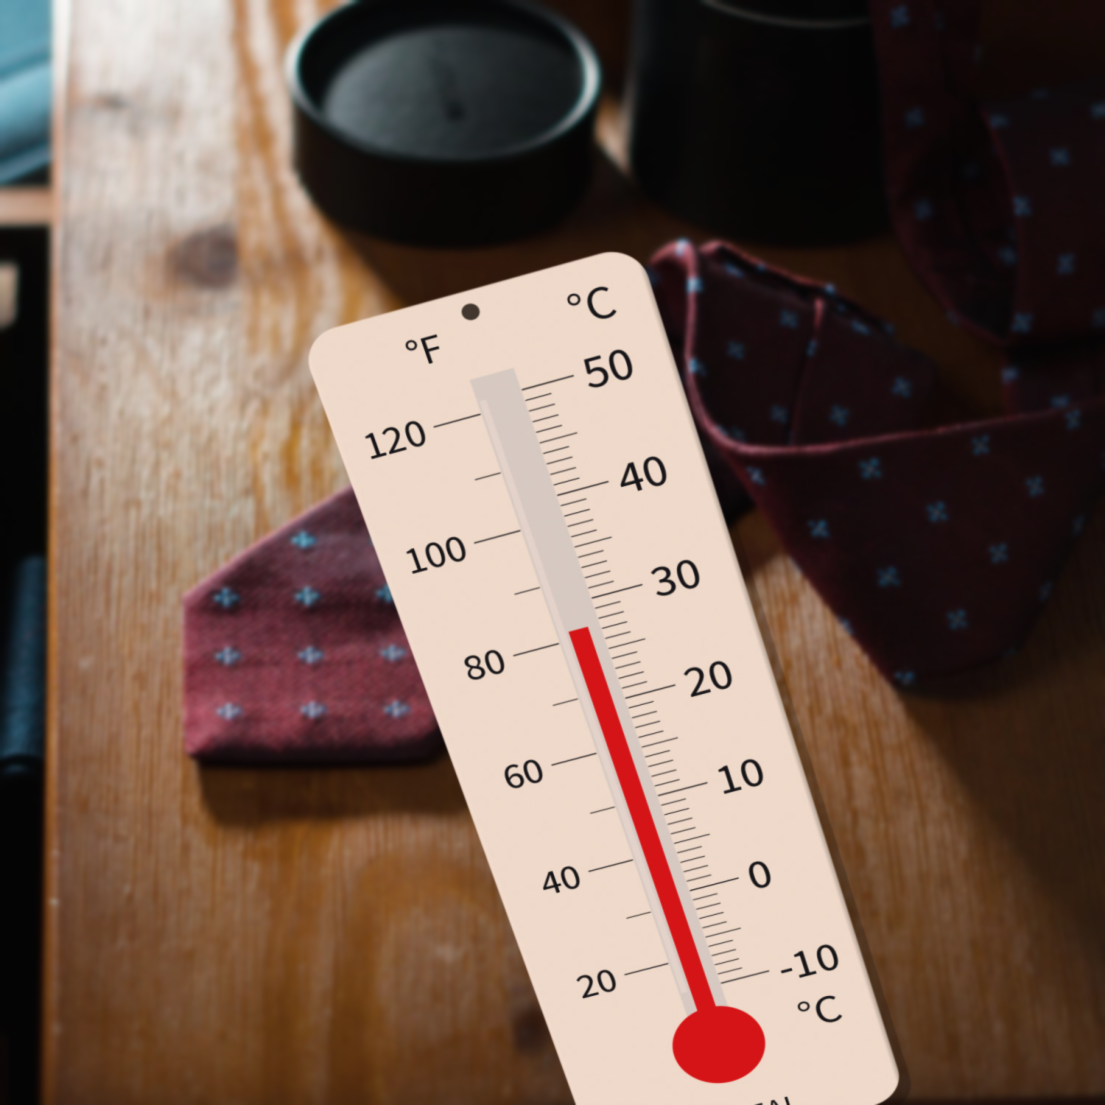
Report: 27.5 °C
